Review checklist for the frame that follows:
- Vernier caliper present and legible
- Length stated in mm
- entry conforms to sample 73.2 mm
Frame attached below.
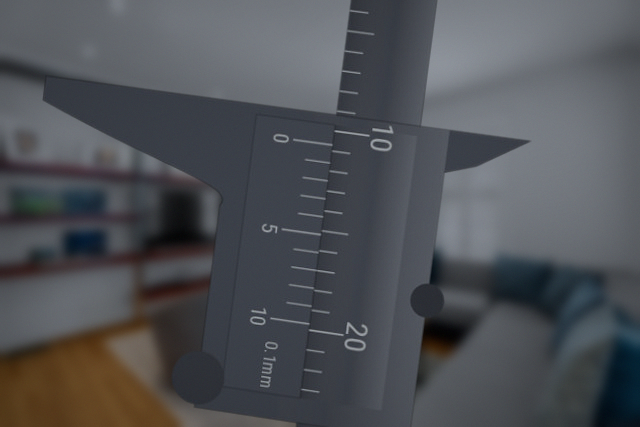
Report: 10.7 mm
